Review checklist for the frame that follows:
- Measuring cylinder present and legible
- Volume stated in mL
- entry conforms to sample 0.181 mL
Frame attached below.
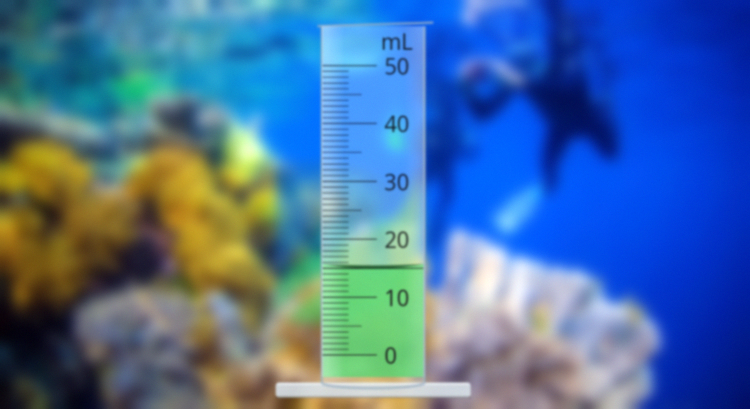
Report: 15 mL
